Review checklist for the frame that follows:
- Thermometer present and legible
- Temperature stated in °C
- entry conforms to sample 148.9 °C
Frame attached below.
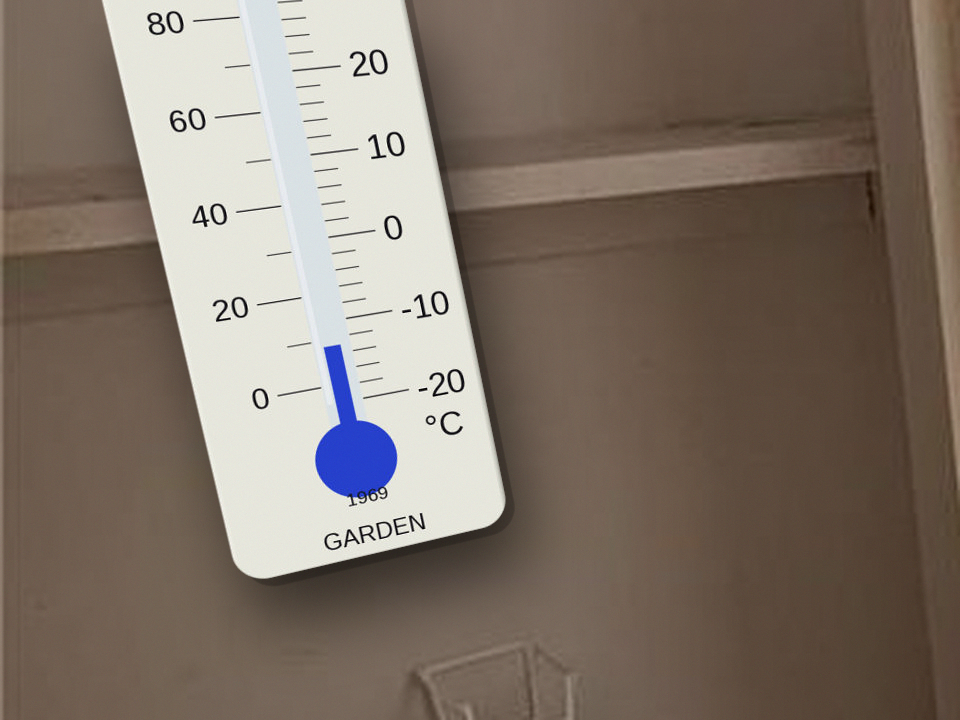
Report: -13 °C
